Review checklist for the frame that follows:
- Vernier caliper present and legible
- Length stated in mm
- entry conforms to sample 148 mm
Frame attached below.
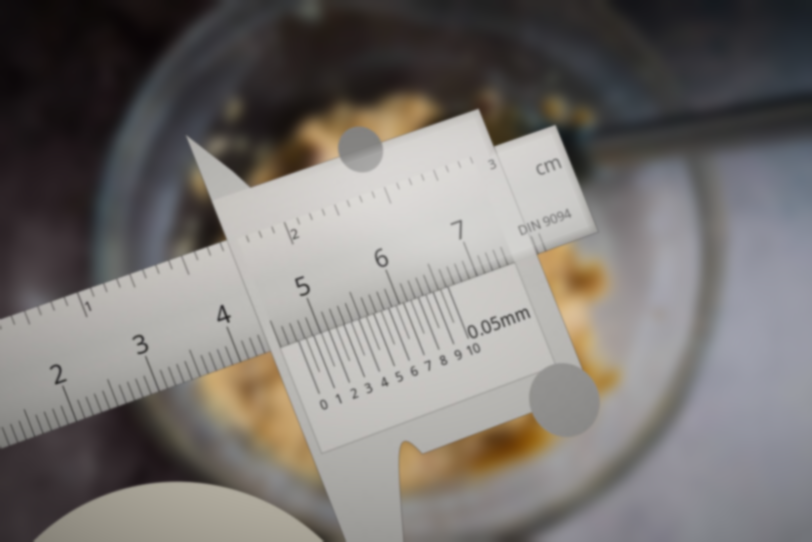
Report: 47.2 mm
